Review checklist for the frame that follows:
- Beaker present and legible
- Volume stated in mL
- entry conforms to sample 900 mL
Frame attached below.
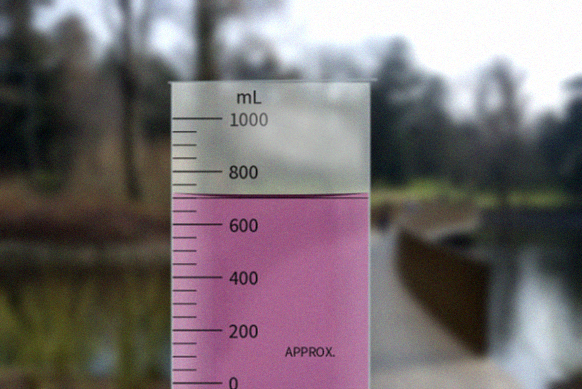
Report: 700 mL
